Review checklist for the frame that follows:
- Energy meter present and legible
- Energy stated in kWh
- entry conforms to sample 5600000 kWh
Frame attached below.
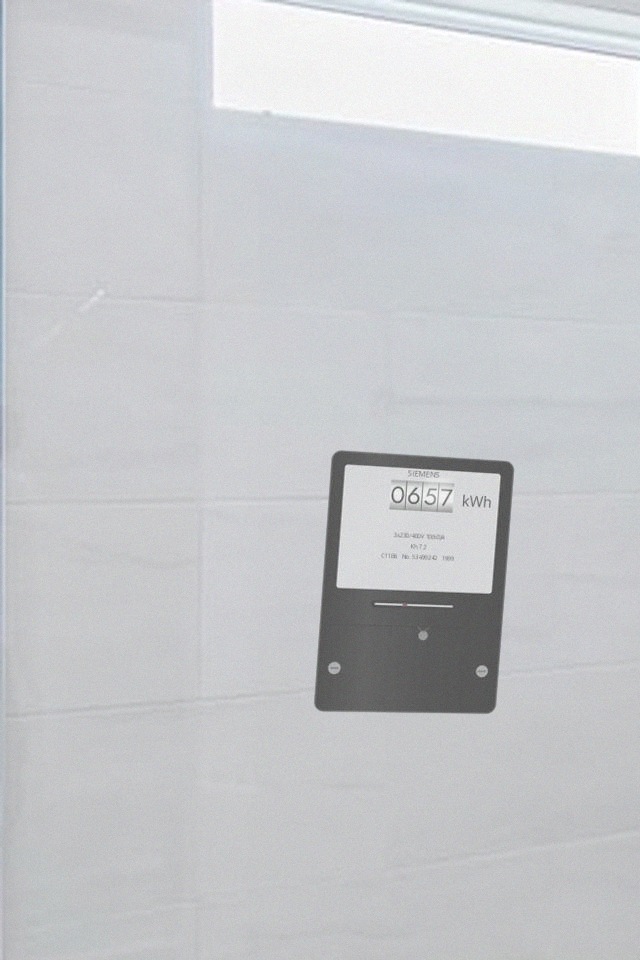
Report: 657 kWh
